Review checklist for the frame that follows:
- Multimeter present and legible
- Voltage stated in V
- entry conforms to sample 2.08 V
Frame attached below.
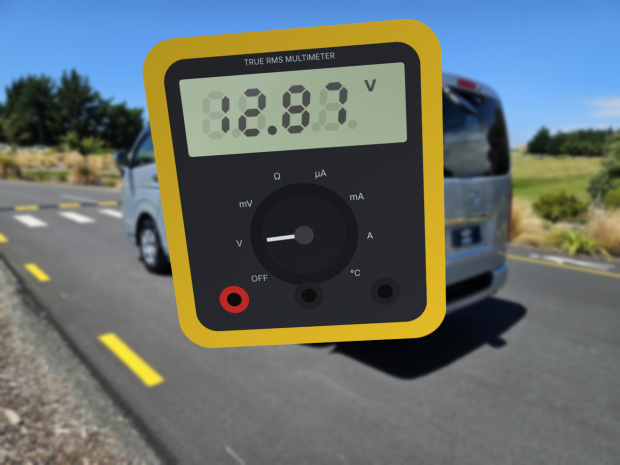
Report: 12.87 V
